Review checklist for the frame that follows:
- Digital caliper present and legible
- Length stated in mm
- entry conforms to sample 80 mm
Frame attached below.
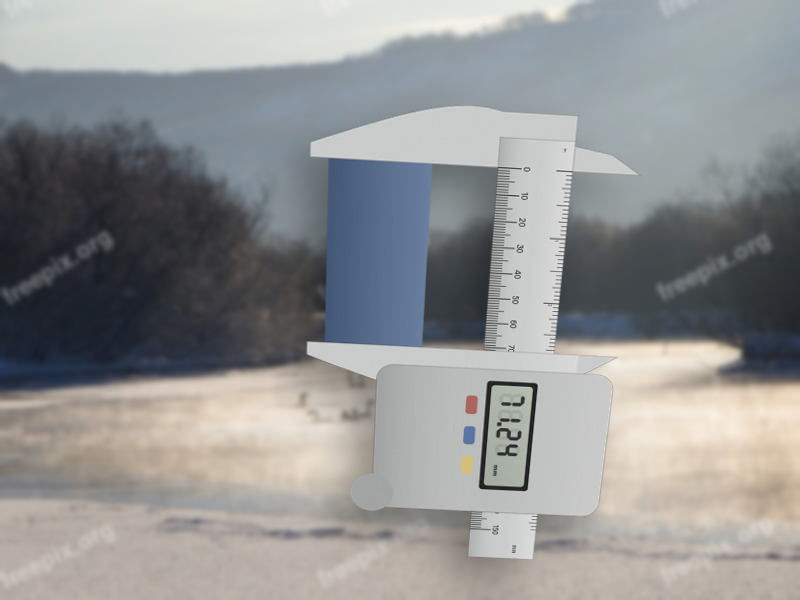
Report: 71.24 mm
